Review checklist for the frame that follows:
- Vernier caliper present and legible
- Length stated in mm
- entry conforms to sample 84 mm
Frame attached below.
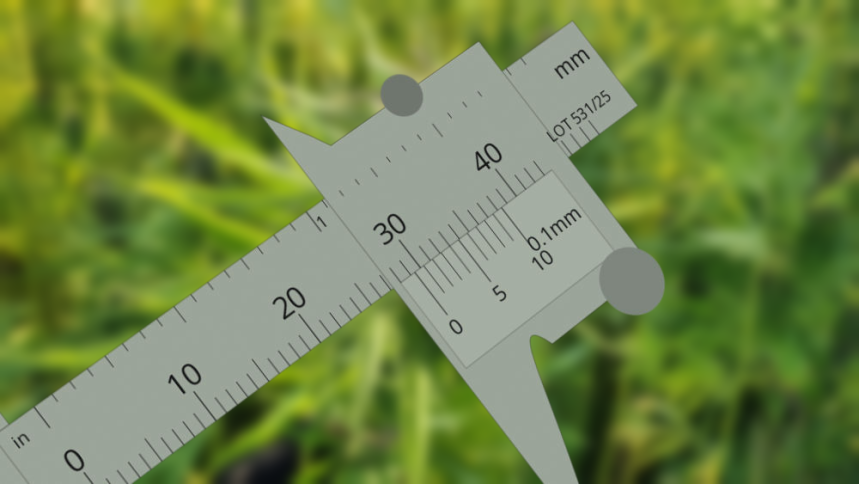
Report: 29.4 mm
